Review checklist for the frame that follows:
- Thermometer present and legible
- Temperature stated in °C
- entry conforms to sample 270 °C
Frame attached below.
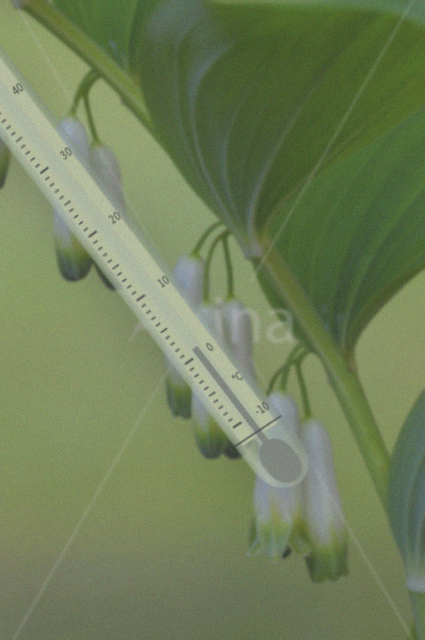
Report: 1 °C
